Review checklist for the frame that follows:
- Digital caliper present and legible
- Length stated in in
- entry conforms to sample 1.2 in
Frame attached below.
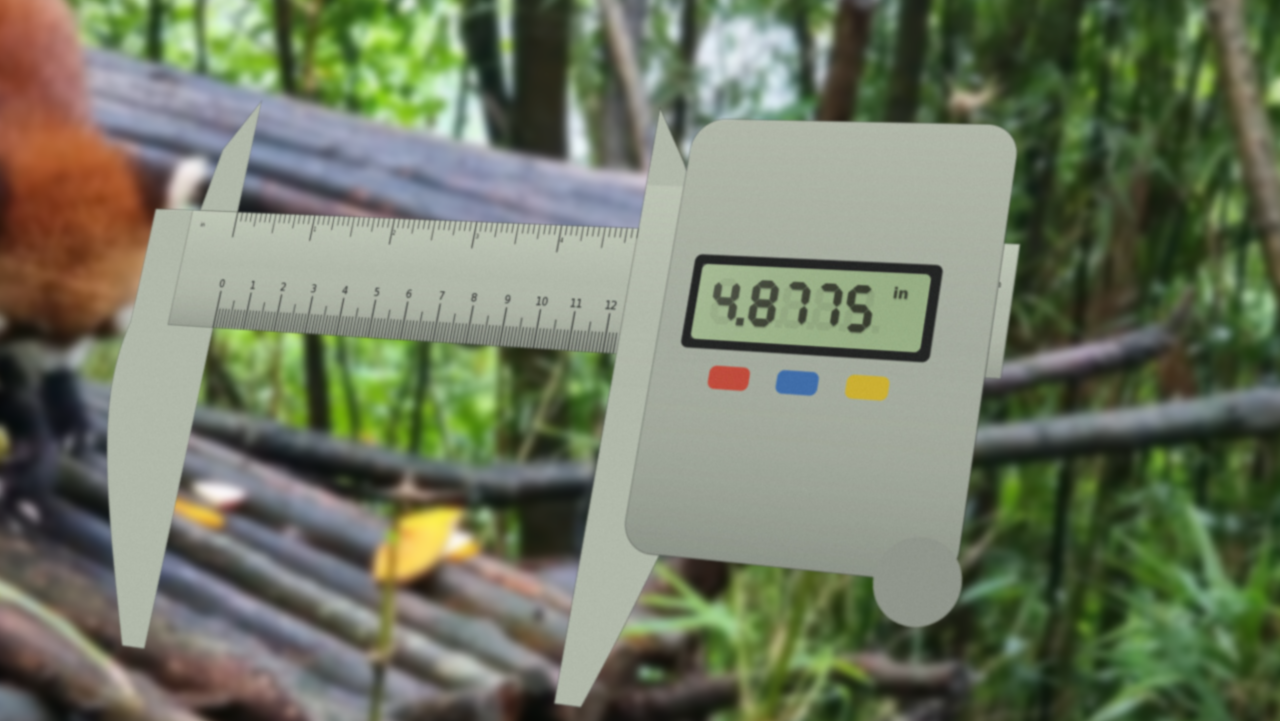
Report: 4.8775 in
